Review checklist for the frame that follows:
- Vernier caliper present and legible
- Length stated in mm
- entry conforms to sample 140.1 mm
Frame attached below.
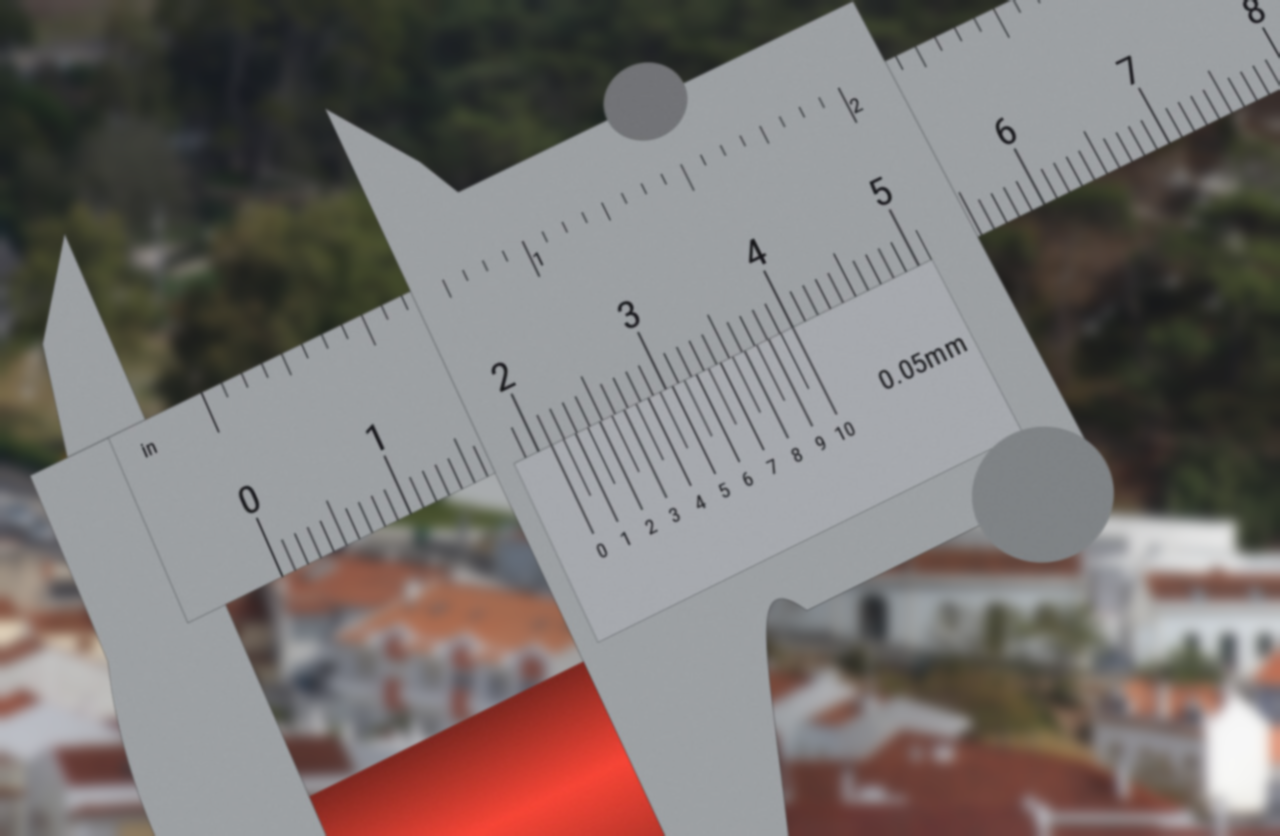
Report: 21.0 mm
